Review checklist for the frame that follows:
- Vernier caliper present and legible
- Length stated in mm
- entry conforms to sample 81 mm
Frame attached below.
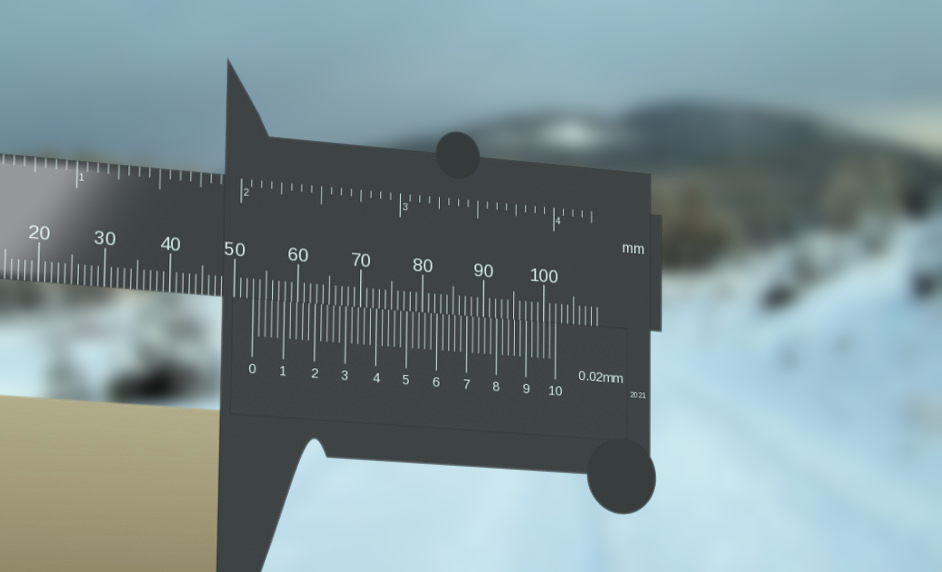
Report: 53.0 mm
